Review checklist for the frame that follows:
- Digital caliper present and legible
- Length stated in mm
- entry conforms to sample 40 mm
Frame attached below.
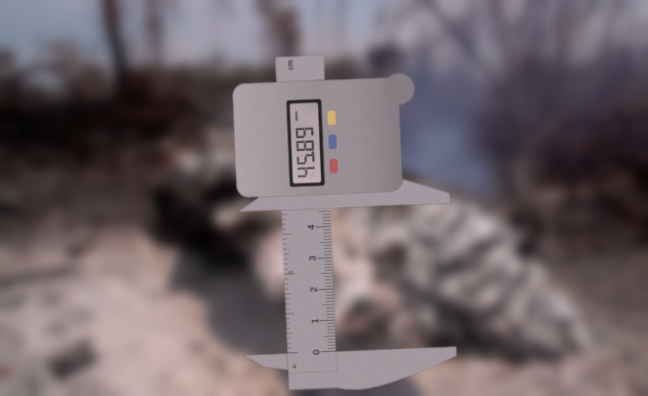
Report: 45.89 mm
